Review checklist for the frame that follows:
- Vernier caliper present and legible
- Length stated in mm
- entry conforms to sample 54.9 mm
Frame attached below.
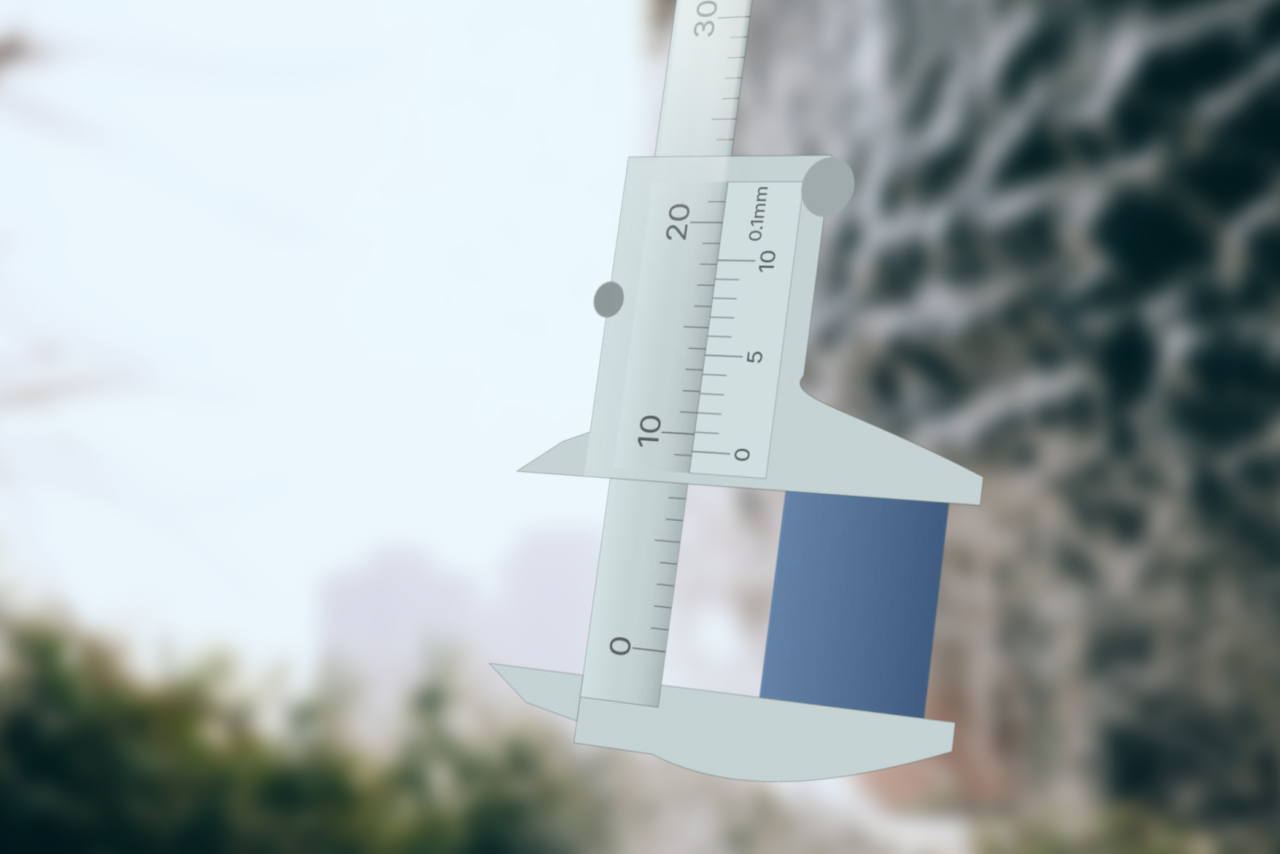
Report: 9.2 mm
